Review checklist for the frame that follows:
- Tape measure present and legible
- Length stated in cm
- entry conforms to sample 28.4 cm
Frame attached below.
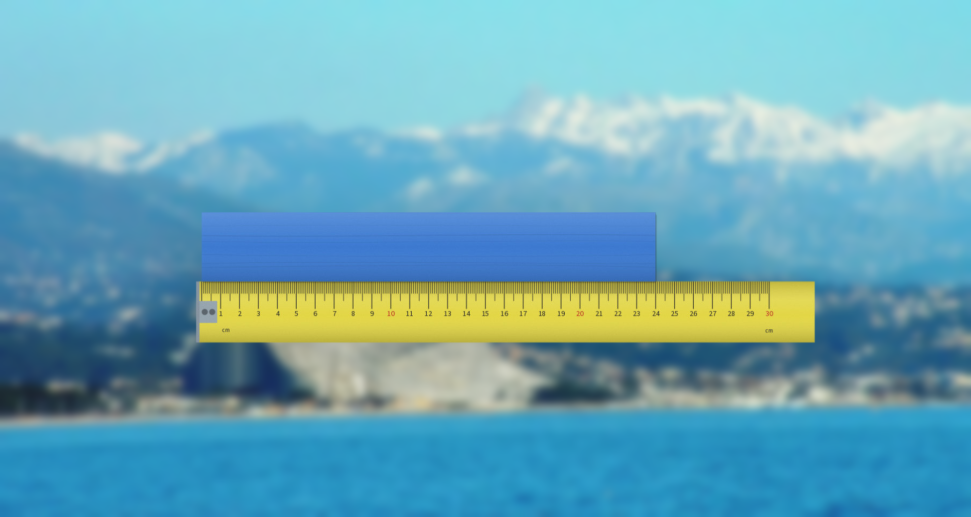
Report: 24 cm
